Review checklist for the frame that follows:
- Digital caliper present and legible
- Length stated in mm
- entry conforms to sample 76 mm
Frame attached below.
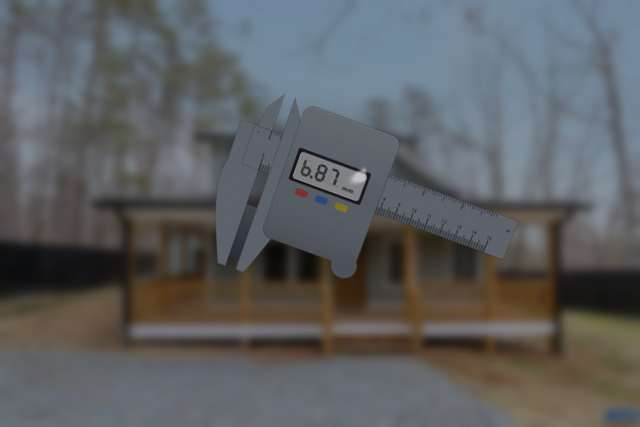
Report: 6.87 mm
